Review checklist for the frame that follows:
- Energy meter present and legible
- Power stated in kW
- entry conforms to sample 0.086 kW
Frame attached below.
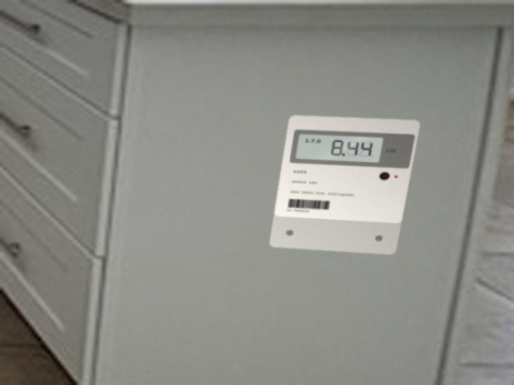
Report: 8.44 kW
